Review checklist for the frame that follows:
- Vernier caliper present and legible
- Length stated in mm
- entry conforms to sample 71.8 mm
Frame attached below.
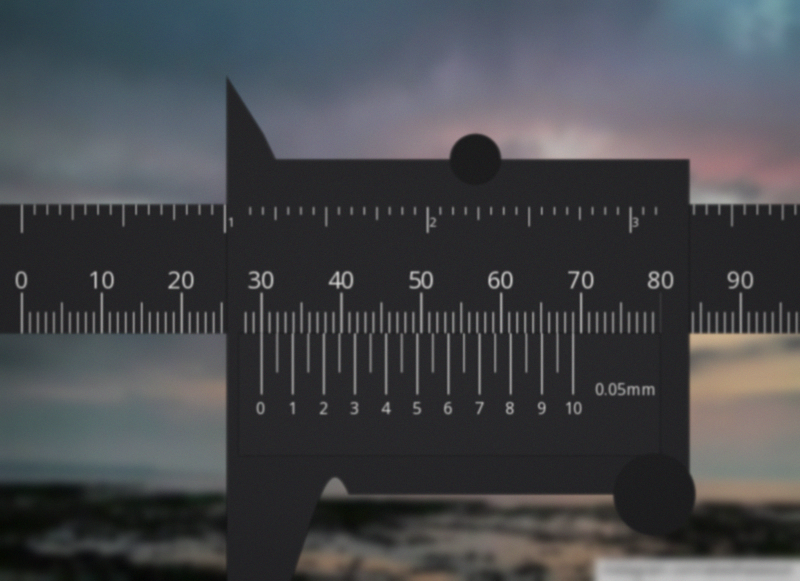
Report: 30.0 mm
